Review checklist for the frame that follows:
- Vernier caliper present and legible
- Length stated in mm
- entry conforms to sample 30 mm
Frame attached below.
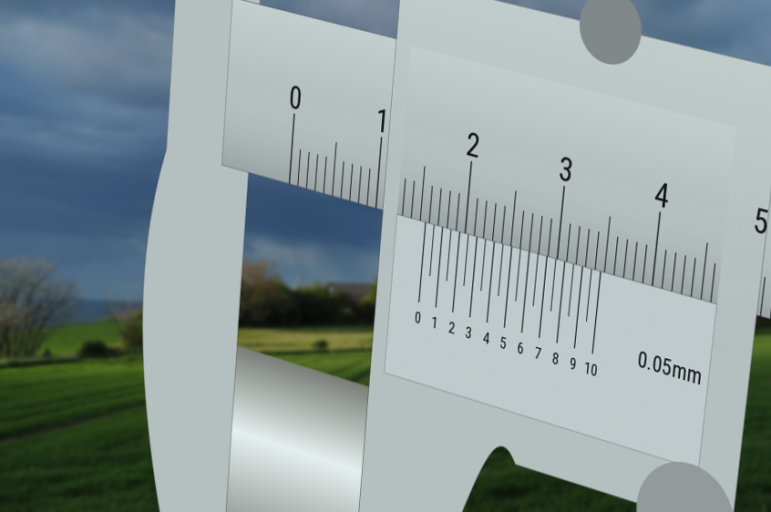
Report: 15.6 mm
